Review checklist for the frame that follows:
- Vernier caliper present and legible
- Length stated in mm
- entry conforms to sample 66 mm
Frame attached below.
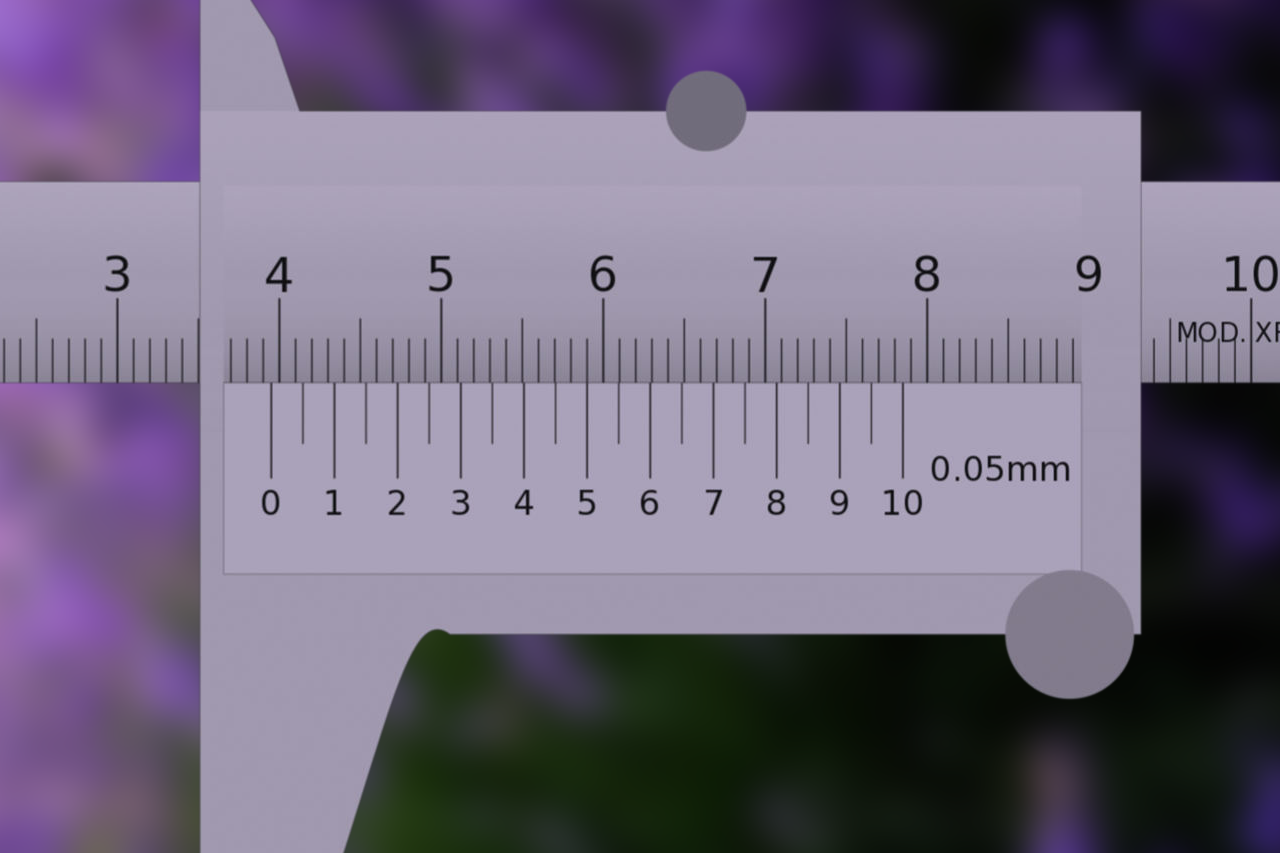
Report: 39.5 mm
